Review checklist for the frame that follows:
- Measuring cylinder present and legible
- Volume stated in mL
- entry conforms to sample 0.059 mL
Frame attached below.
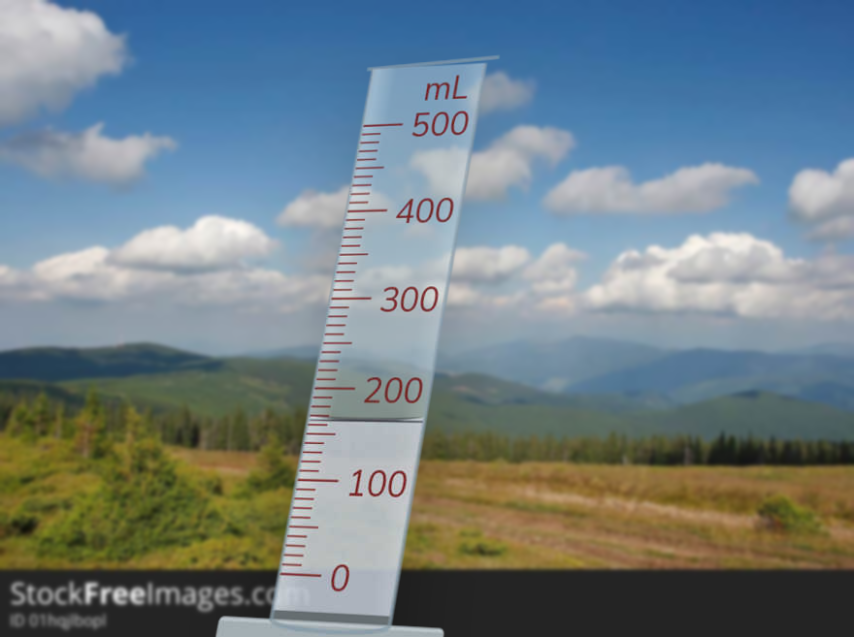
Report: 165 mL
